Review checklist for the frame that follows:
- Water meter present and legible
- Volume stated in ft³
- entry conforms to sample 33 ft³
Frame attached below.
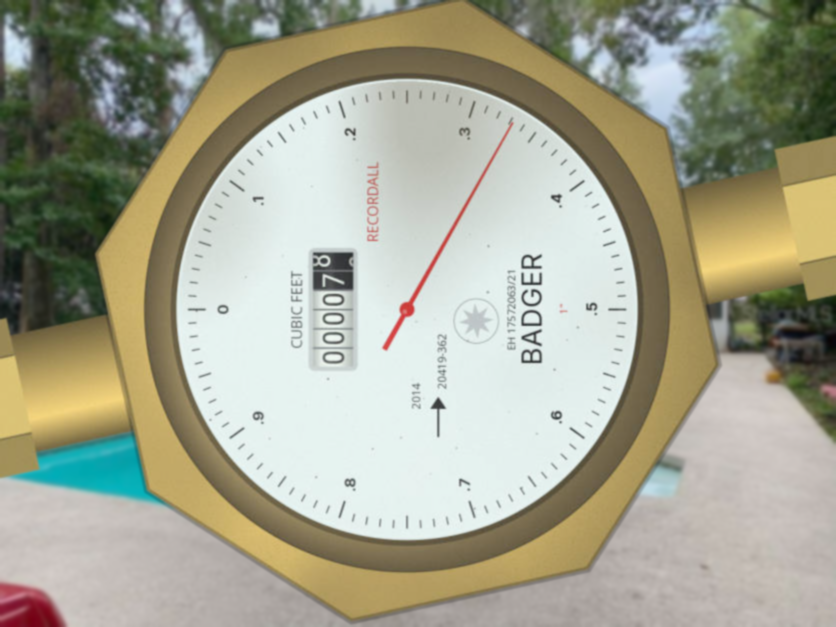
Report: 78.33 ft³
